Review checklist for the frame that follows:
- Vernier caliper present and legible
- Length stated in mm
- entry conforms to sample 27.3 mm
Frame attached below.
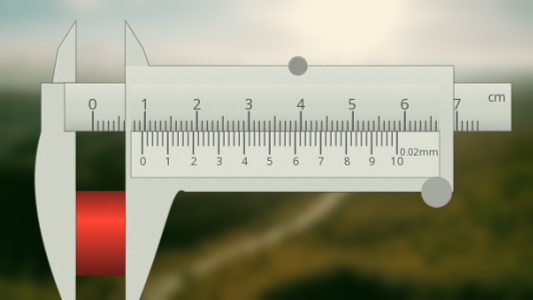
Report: 9.5 mm
